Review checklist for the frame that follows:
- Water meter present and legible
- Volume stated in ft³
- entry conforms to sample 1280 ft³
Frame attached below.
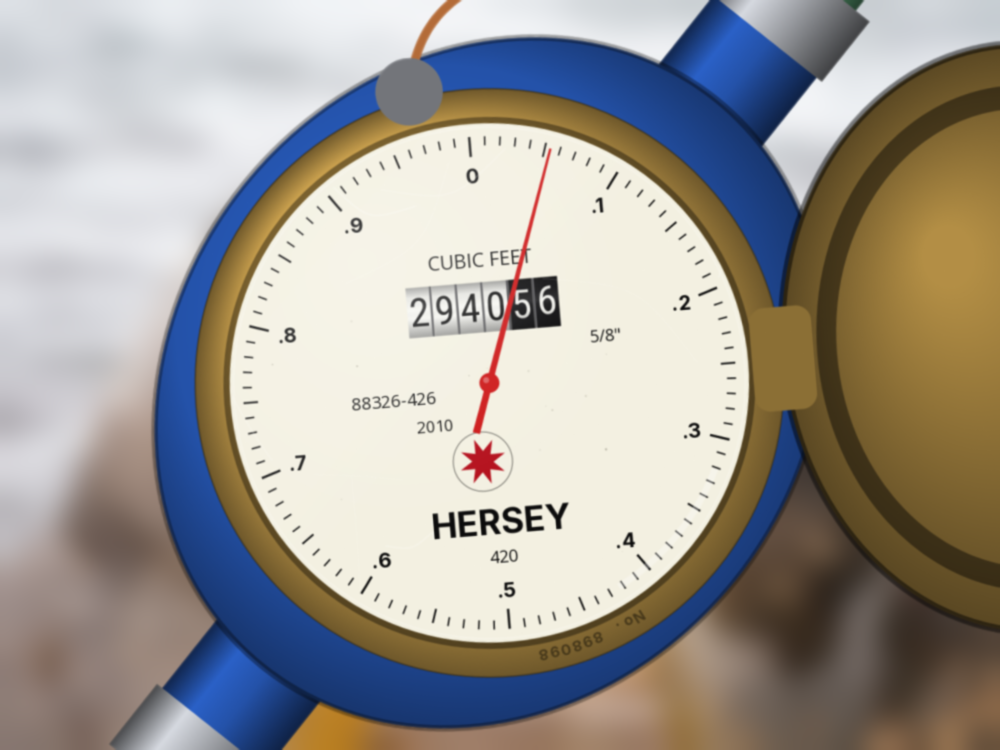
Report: 294056.05 ft³
